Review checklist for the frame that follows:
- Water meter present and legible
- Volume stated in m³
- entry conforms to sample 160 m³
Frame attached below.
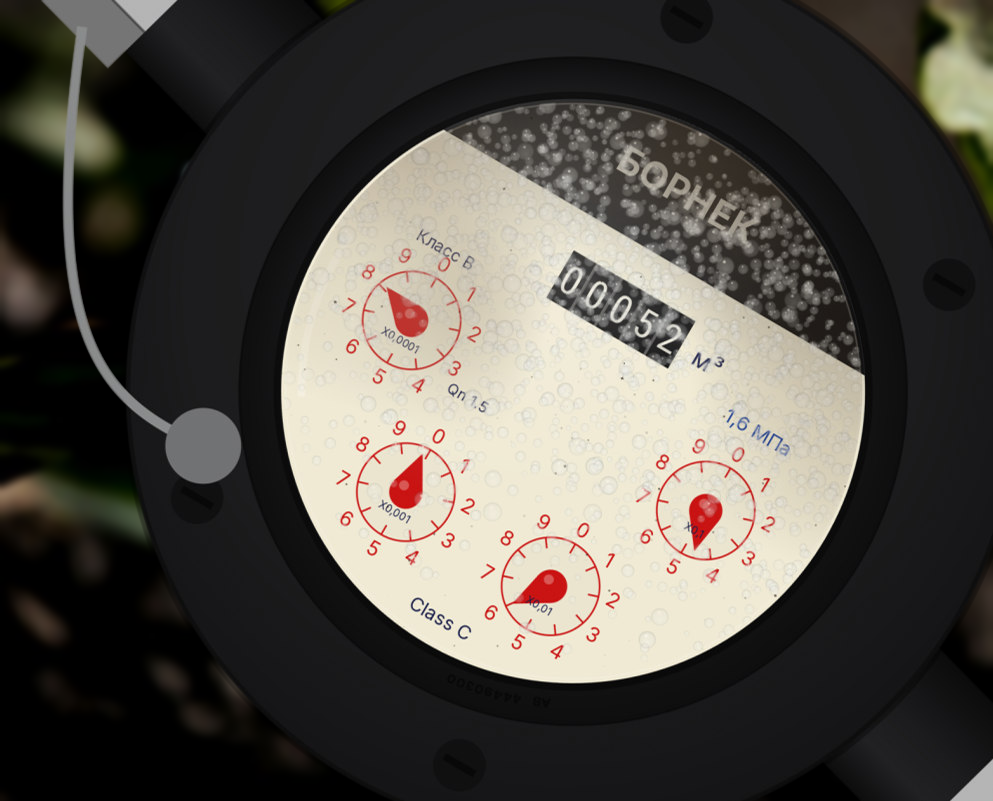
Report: 52.4598 m³
